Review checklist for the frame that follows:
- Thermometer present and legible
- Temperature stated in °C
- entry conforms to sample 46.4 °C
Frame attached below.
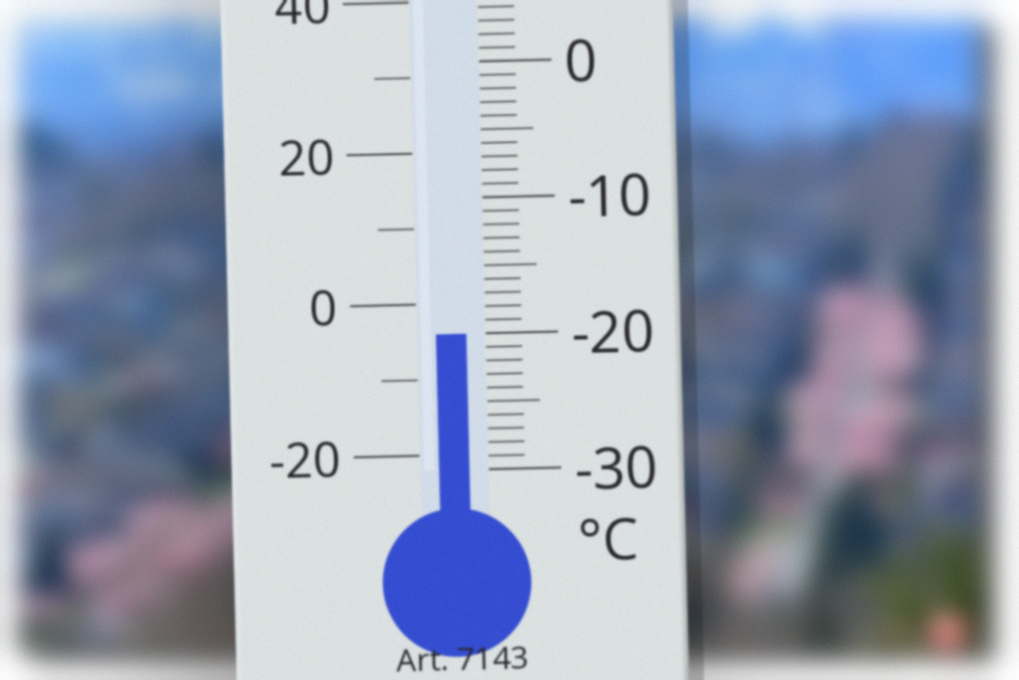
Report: -20 °C
